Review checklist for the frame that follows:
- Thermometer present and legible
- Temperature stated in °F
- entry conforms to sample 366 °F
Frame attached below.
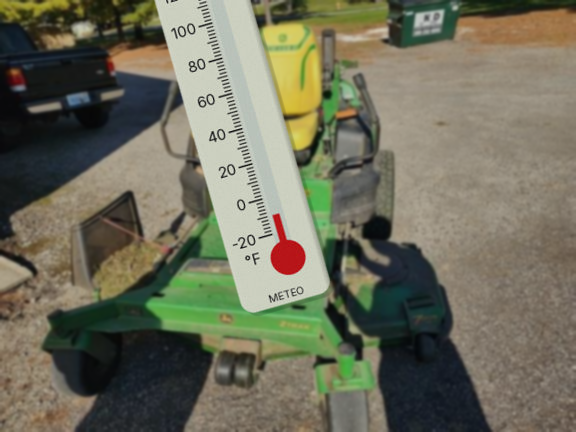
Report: -10 °F
